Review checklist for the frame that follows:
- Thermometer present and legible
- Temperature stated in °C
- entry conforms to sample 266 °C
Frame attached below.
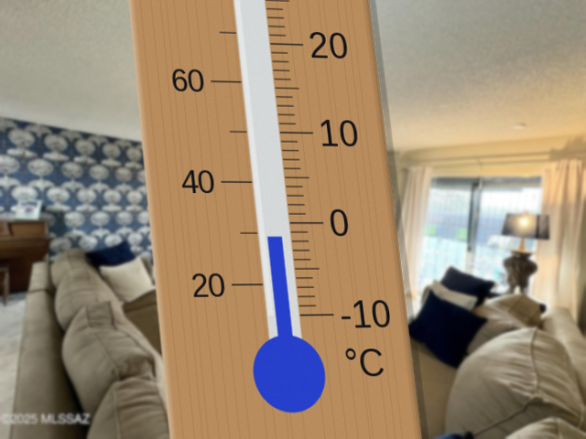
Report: -1.5 °C
